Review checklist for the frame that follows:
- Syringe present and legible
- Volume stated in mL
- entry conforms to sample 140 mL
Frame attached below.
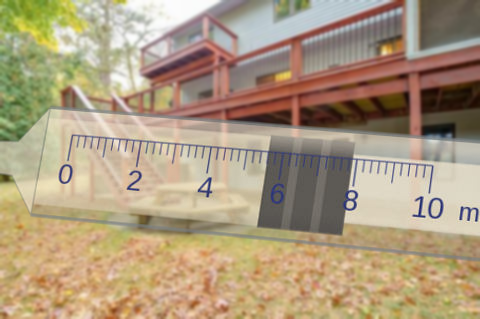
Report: 5.6 mL
